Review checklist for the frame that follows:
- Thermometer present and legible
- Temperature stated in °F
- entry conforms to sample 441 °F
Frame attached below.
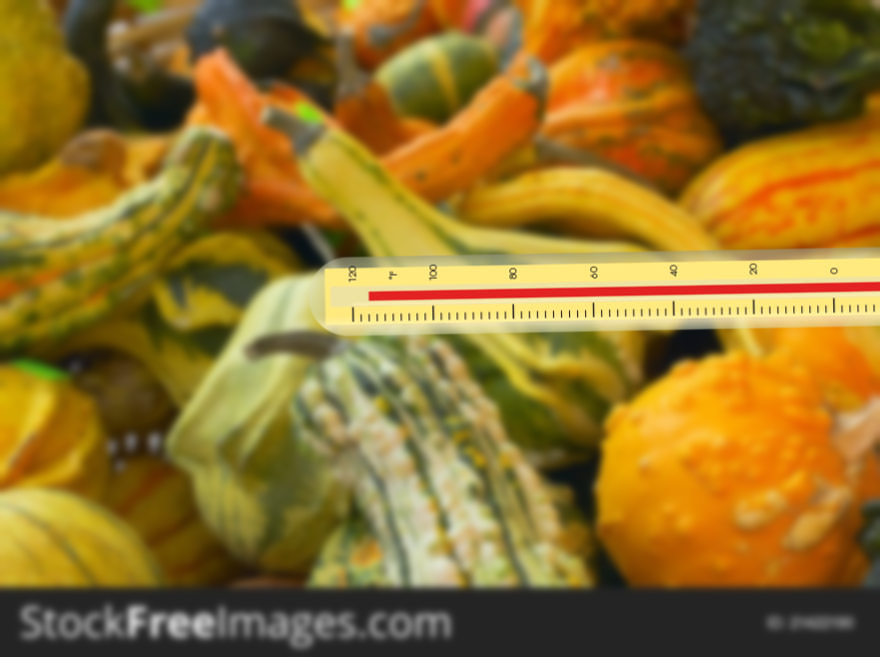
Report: 116 °F
